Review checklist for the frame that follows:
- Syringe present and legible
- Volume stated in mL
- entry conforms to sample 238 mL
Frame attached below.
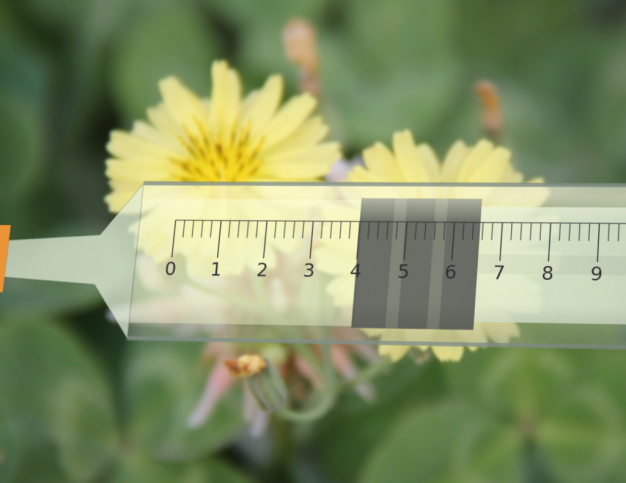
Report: 4 mL
